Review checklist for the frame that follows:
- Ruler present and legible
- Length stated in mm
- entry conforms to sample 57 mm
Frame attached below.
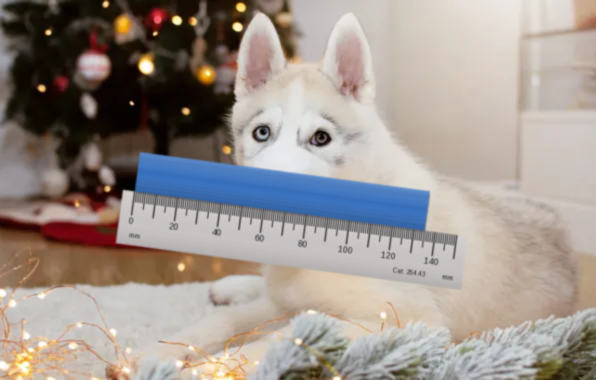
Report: 135 mm
